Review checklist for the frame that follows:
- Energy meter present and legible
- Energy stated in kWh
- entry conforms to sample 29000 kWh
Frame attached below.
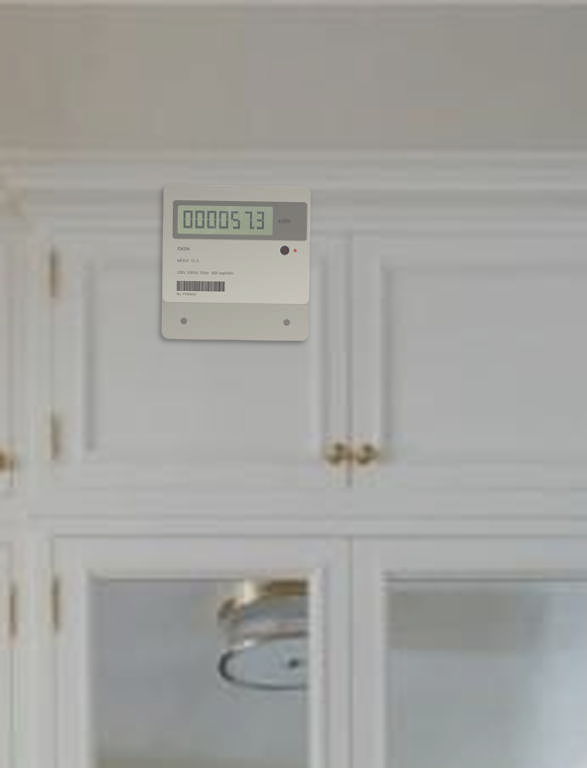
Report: 57.3 kWh
